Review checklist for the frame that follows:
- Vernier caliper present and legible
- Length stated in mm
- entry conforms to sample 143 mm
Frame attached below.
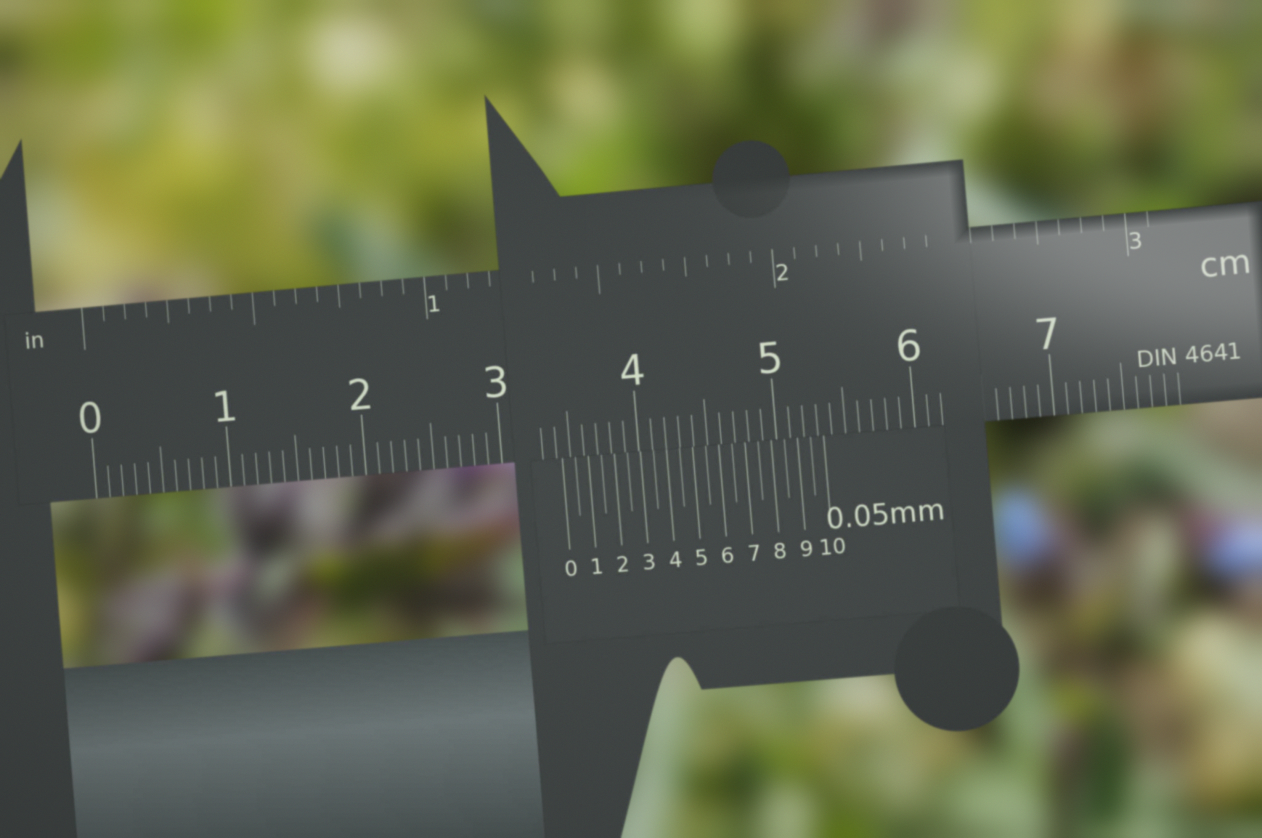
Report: 34.4 mm
